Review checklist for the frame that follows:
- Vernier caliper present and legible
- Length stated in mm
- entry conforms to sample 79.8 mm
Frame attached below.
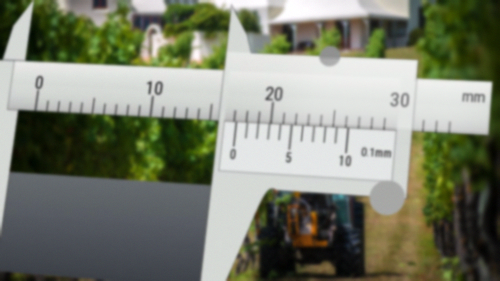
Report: 17.2 mm
